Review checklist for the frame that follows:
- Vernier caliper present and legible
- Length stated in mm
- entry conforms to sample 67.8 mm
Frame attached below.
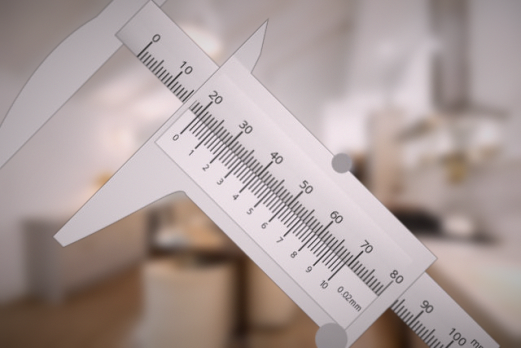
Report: 20.0 mm
